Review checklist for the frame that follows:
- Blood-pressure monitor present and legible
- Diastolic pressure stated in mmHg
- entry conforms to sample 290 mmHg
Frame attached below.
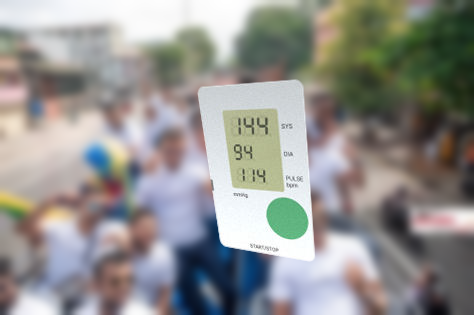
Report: 94 mmHg
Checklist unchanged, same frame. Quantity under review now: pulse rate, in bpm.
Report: 114 bpm
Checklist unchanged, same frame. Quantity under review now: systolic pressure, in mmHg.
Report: 144 mmHg
